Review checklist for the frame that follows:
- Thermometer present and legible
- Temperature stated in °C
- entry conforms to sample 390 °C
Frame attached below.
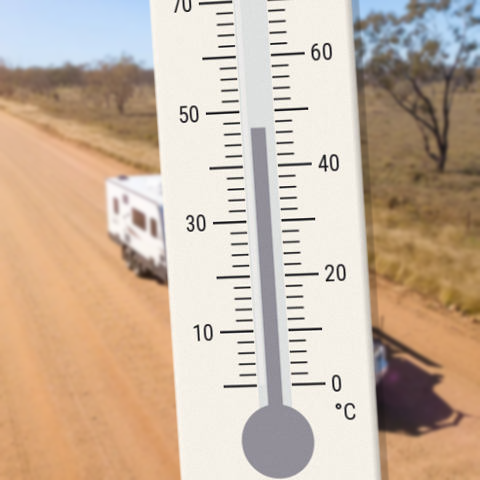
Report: 47 °C
